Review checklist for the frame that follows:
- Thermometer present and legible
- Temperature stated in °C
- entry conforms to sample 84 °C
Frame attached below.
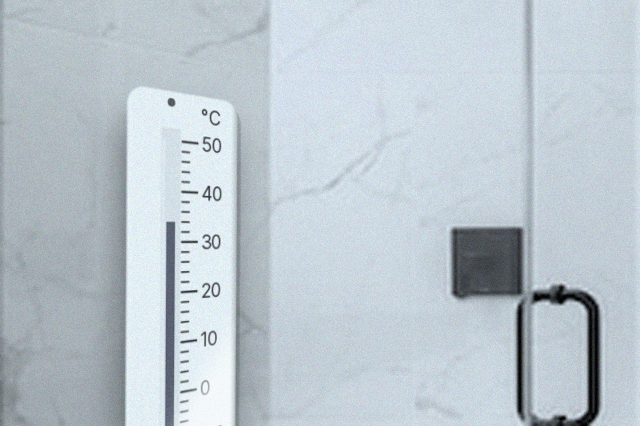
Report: 34 °C
